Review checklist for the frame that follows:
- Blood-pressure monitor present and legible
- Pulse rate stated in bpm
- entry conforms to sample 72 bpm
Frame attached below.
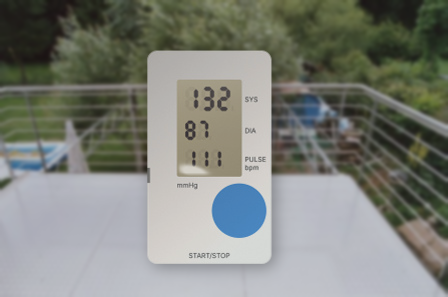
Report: 111 bpm
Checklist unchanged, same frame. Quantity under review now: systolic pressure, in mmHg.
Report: 132 mmHg
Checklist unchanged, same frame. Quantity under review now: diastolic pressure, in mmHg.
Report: 87 mmHg
